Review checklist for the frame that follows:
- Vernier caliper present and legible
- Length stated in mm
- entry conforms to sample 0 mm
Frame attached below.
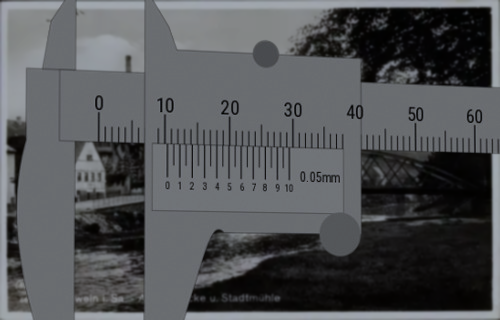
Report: 10.4 mm
